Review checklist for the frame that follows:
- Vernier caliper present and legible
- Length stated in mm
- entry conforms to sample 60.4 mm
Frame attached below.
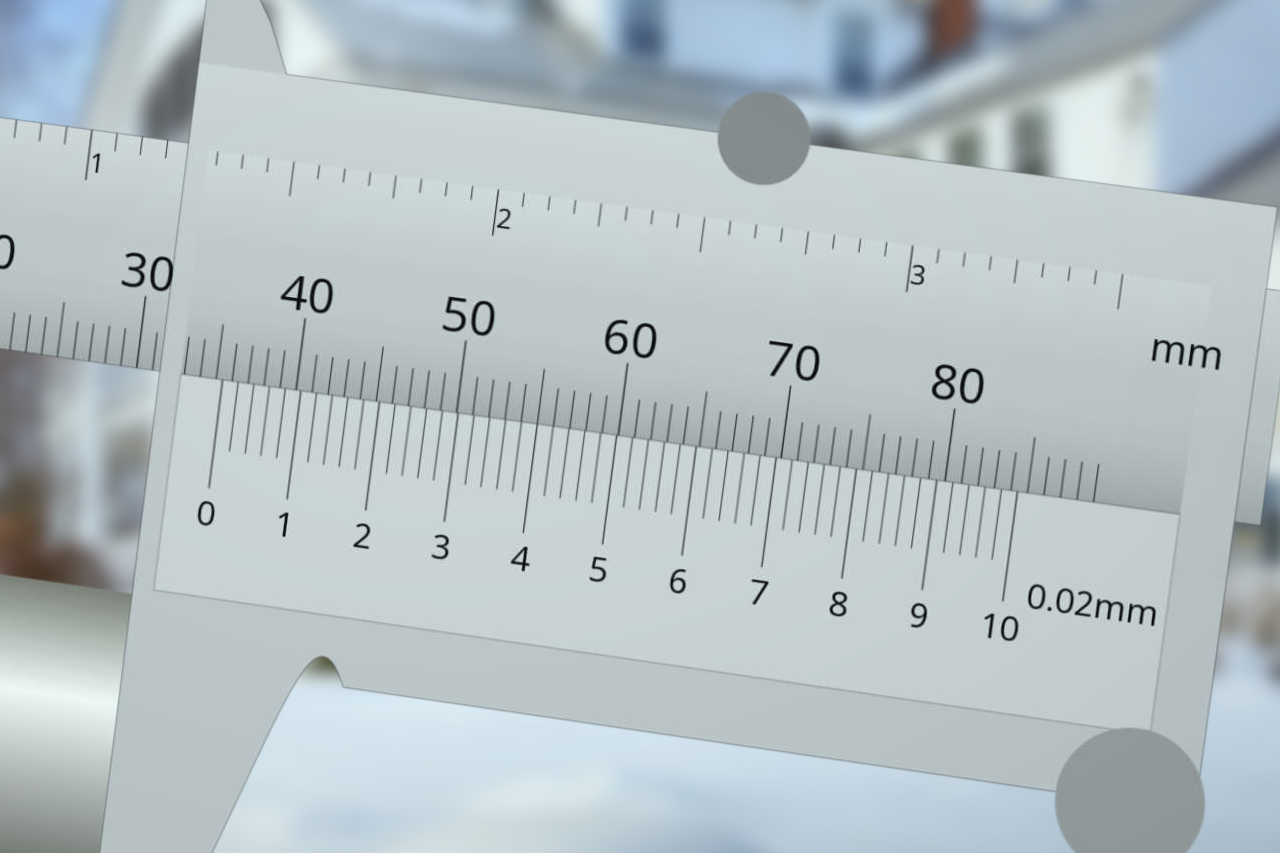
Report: 35.4 mm
